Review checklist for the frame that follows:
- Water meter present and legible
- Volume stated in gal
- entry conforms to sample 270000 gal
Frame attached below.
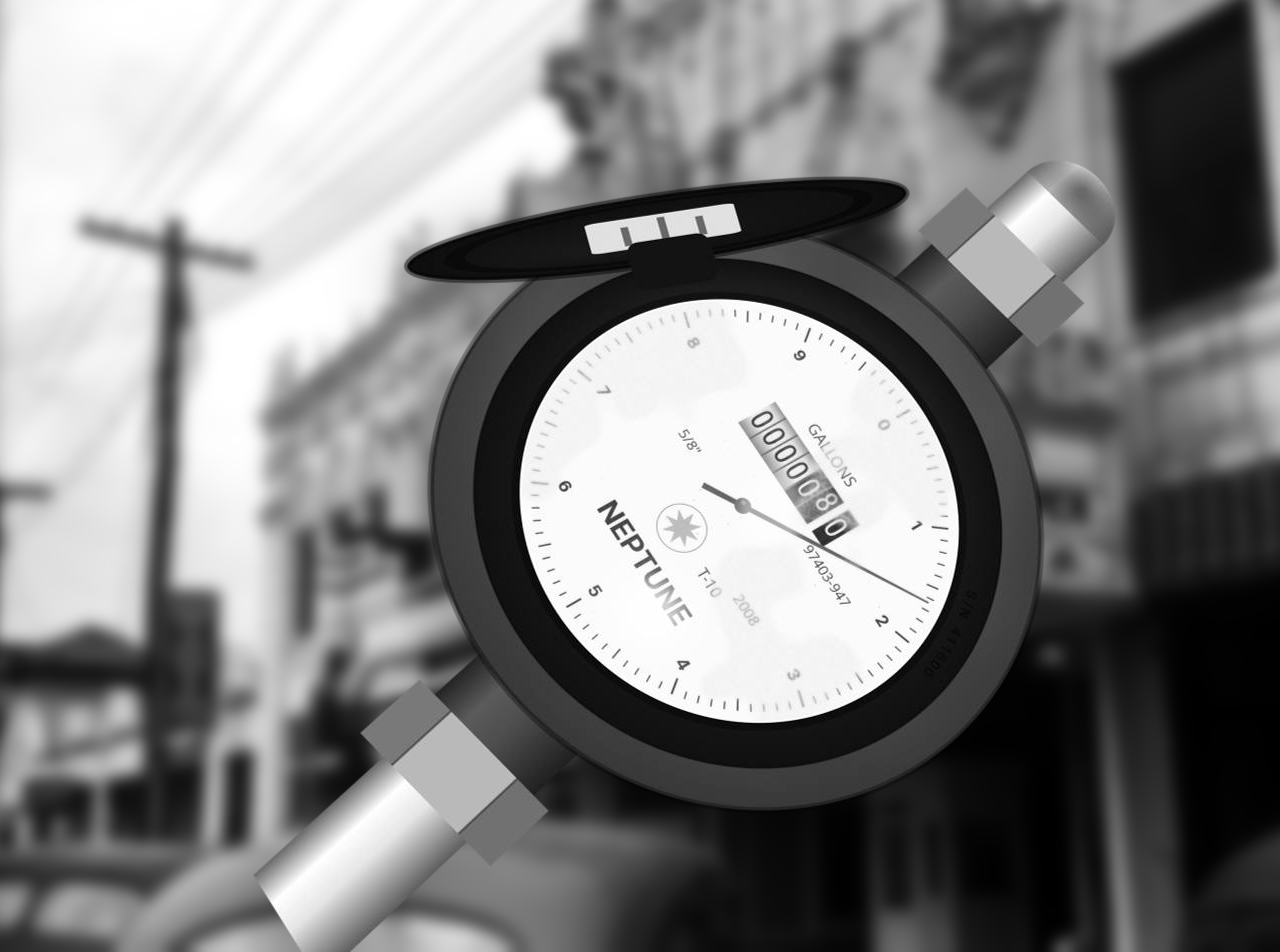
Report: 81.6 gal
